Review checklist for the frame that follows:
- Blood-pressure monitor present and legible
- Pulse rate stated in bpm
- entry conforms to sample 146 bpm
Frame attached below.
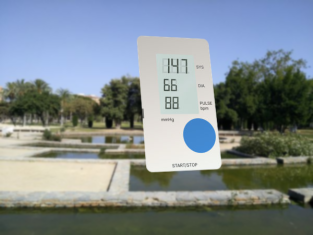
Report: 88 bpm
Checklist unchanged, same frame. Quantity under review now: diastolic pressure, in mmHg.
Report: 66 mmHg
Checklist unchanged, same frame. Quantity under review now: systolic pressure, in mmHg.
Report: 147 mmHg
